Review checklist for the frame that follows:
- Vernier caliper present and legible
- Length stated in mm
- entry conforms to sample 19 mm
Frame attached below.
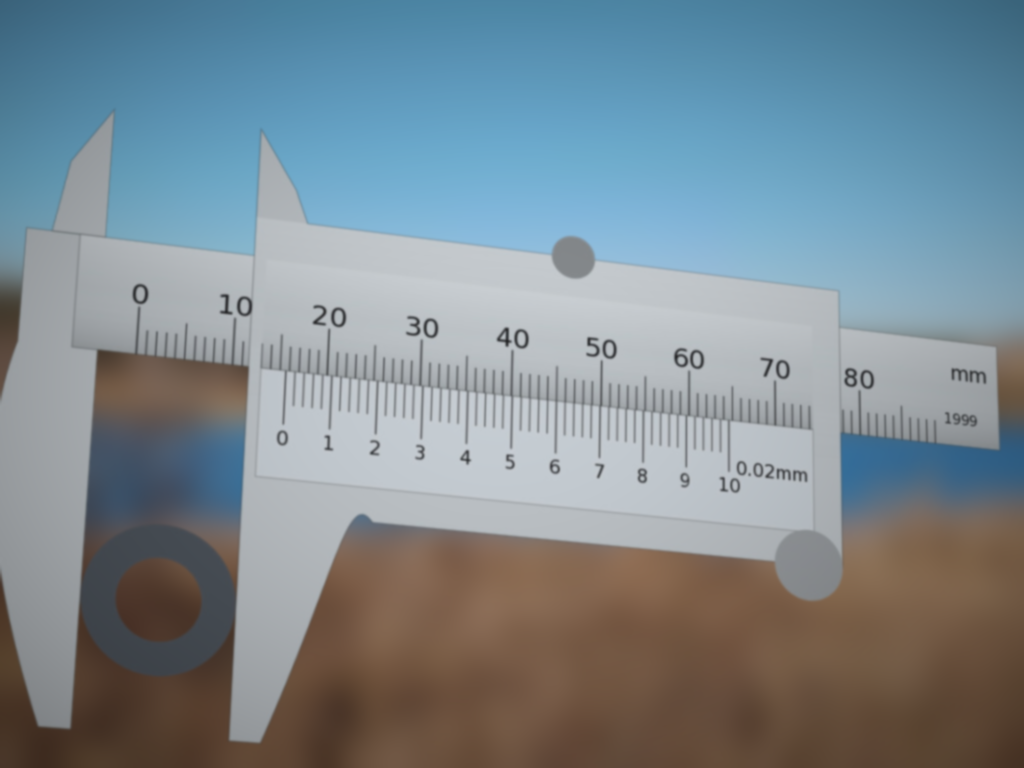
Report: 15.6 mm
